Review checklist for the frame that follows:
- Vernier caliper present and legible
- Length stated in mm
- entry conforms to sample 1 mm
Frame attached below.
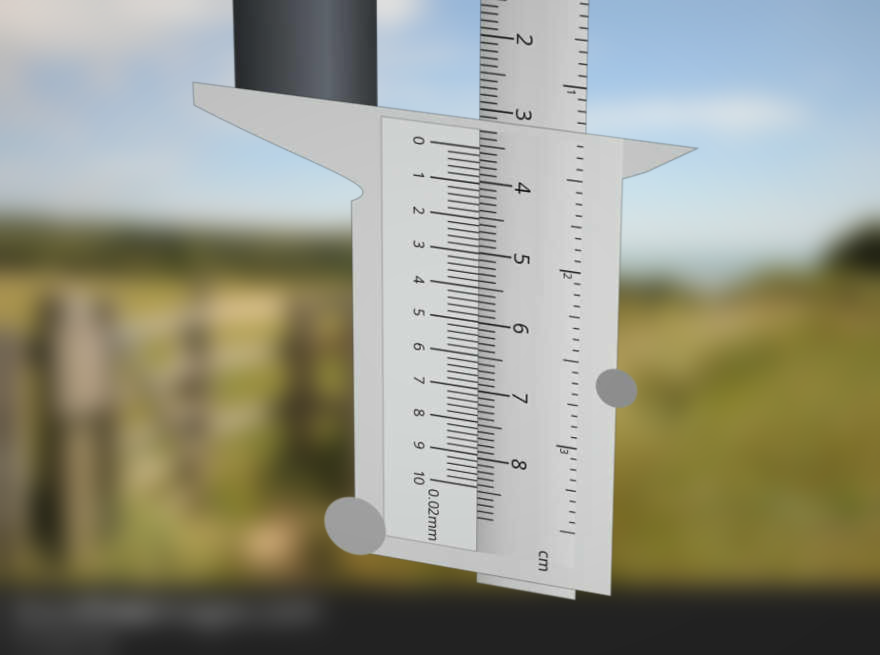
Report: 35.4 mm
